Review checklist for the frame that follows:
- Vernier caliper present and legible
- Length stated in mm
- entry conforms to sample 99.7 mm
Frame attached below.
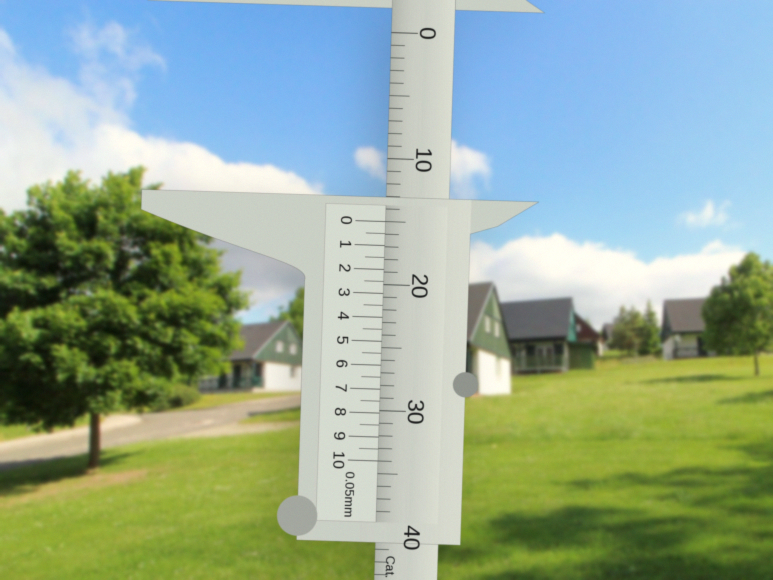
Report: 15.0 mm
